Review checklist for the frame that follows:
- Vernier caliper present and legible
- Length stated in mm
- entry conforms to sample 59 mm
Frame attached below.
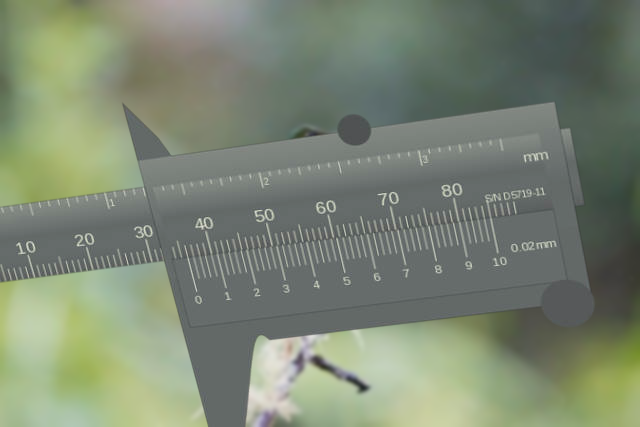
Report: 36.0 mm
